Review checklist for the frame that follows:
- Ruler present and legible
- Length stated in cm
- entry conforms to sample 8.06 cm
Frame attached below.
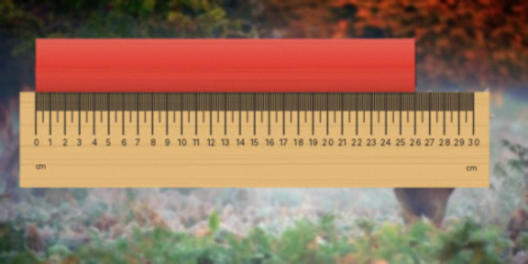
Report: 26 cm
